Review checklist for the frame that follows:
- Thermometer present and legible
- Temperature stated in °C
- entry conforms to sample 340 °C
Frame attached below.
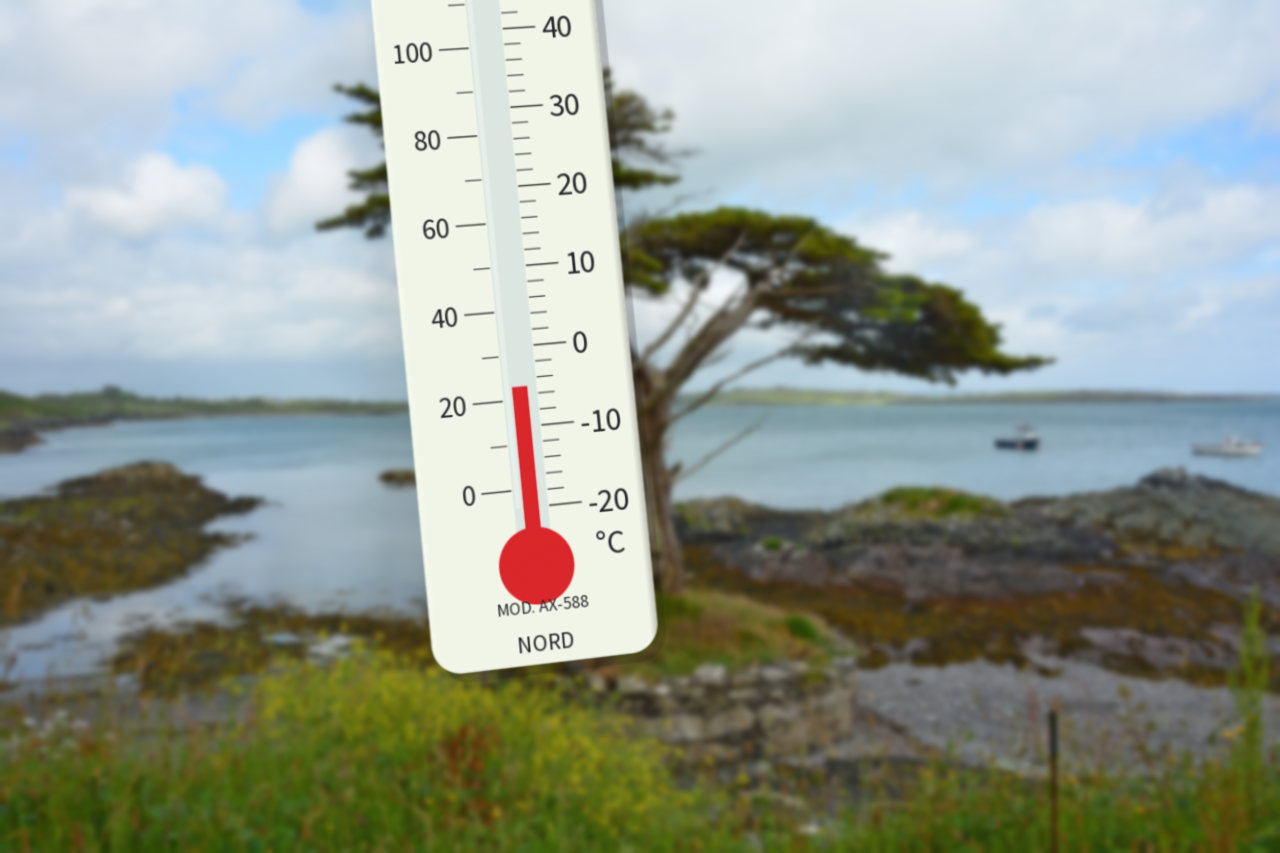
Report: -5 °C
